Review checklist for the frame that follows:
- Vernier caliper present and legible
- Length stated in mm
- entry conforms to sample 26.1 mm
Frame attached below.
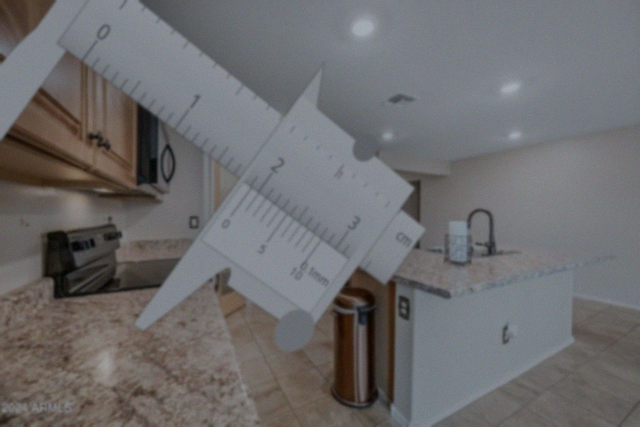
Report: 19.2 mm
